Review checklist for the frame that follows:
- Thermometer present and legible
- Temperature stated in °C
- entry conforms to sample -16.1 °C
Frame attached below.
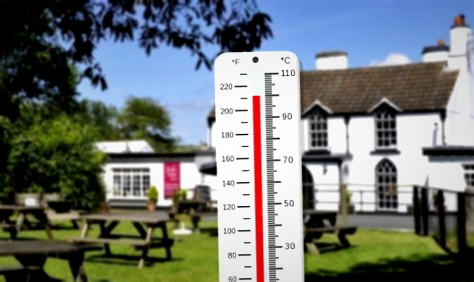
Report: 100 °C
